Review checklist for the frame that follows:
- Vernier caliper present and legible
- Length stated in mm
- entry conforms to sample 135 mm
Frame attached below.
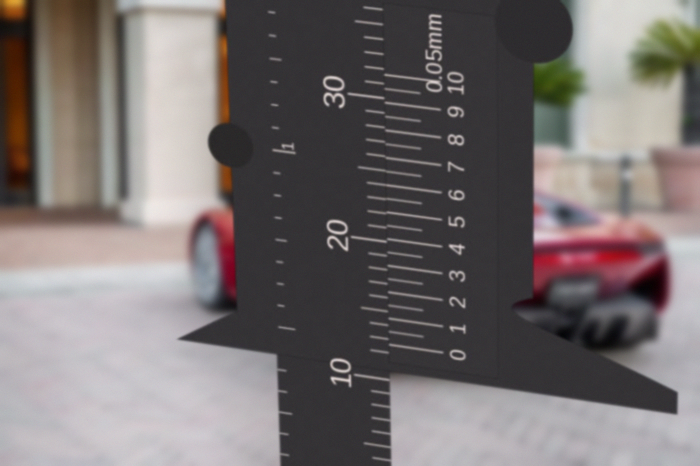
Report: 12.6 mm
